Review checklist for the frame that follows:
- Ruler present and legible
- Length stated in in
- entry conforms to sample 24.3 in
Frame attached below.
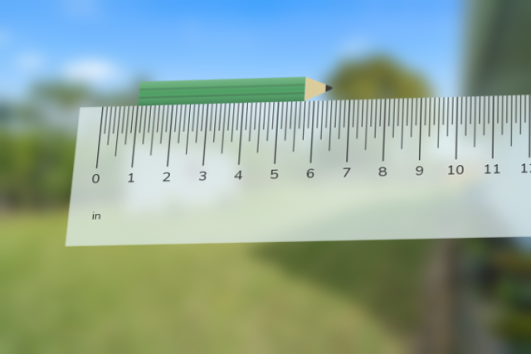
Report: 5.5 in
